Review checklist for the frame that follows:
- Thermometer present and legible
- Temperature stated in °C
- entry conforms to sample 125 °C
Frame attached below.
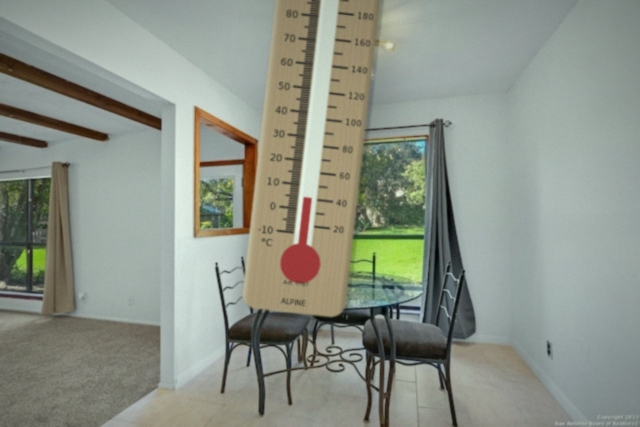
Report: 5 °C
